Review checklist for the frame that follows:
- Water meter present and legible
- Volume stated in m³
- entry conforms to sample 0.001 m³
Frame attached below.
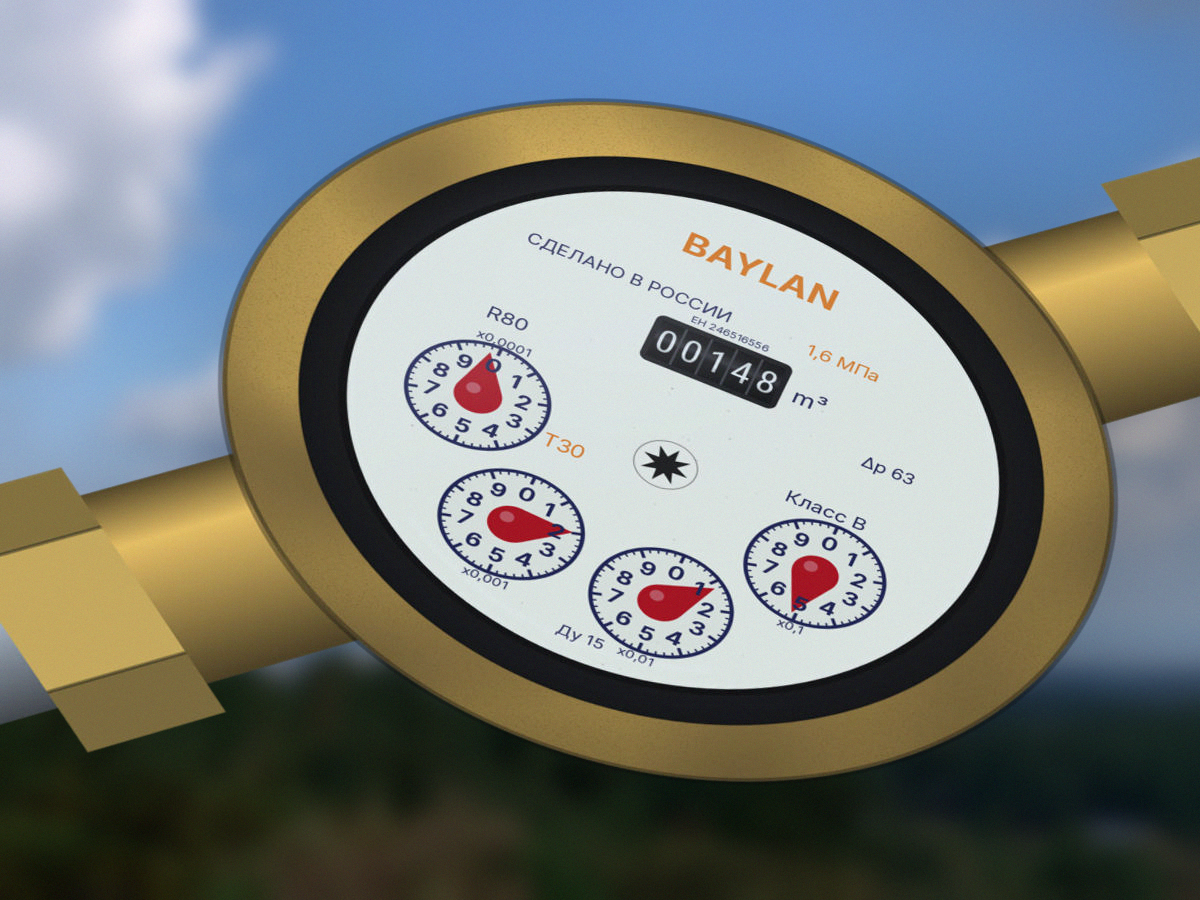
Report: 148.5119 m³
